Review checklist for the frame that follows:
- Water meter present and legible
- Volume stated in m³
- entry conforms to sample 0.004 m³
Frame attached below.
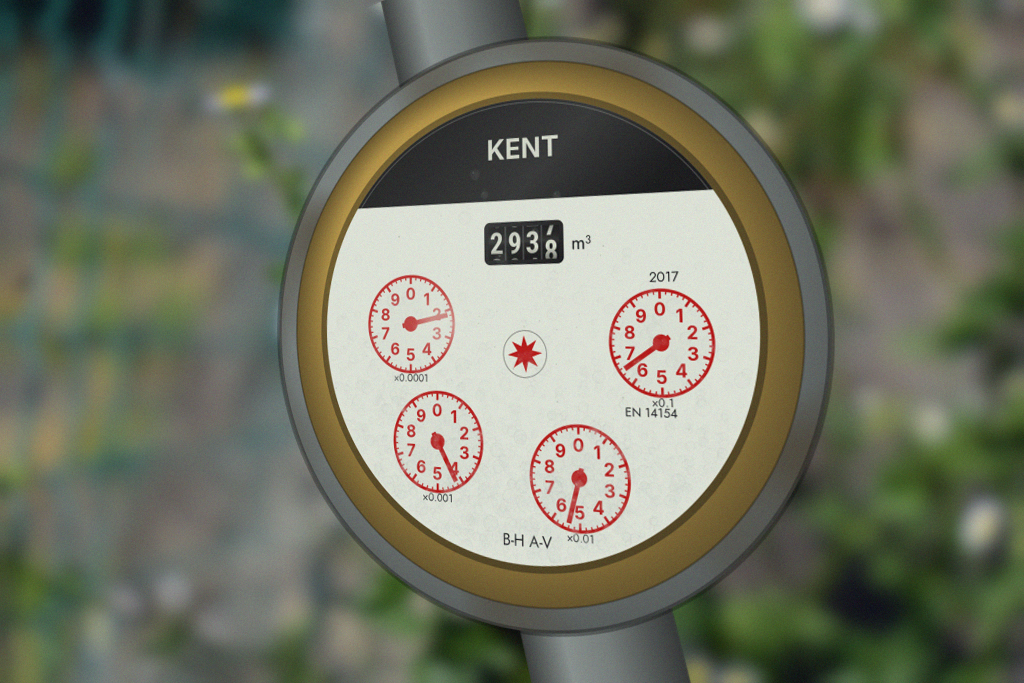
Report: 2937.6542 m³
